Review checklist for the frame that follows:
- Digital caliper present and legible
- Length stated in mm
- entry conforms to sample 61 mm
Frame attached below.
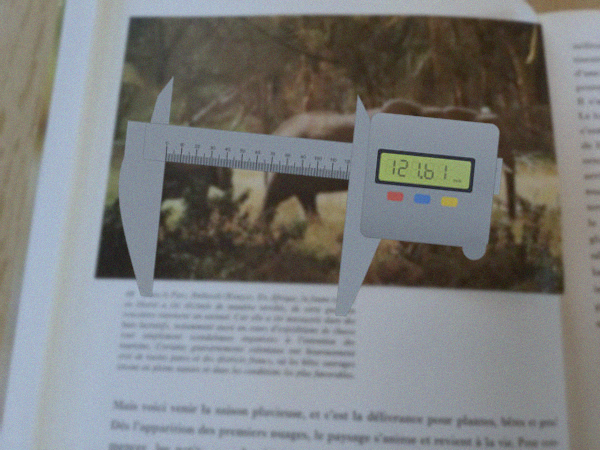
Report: 121.61 mm
